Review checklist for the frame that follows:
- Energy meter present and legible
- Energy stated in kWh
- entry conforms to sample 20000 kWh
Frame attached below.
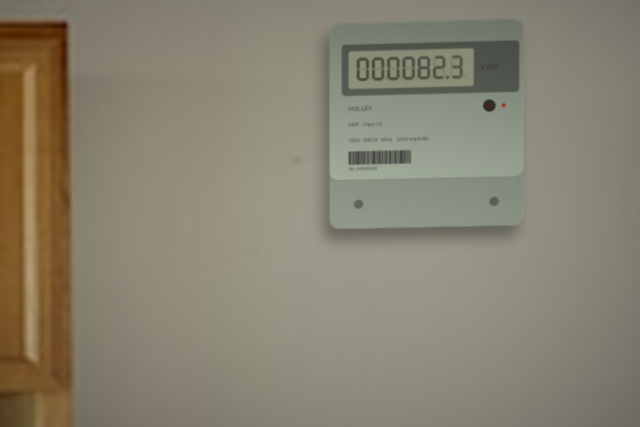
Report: 82.3 kWh
